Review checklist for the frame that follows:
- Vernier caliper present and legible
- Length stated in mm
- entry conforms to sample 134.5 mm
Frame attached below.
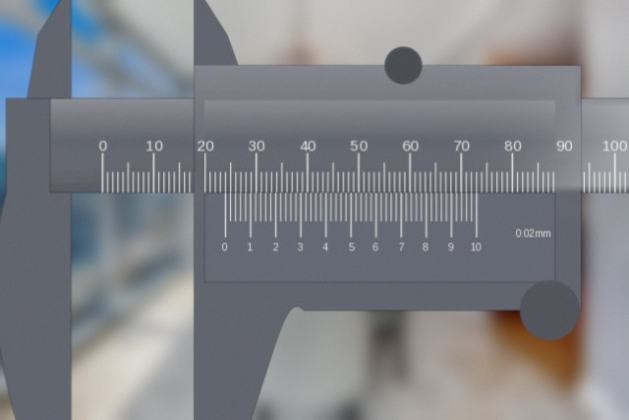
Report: 24.0 mm
